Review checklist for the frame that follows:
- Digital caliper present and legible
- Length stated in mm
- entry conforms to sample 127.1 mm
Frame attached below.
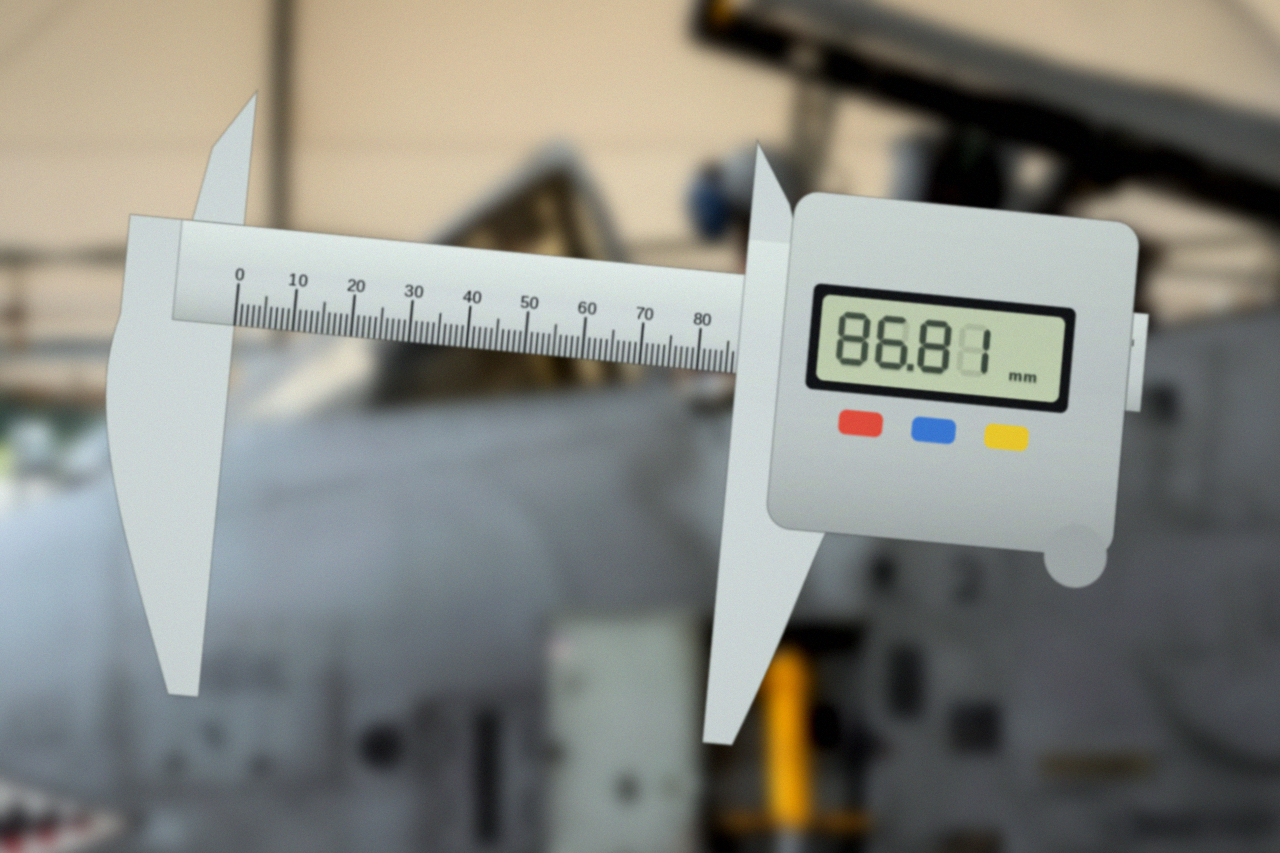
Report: 86.81 mm
